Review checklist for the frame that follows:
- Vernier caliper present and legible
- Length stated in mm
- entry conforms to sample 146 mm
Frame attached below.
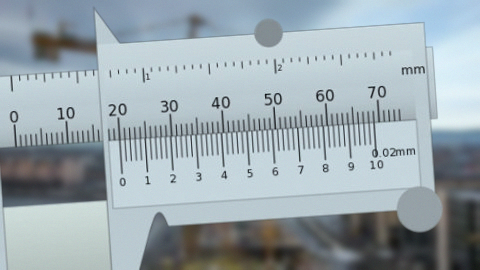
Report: 20.0 mm
